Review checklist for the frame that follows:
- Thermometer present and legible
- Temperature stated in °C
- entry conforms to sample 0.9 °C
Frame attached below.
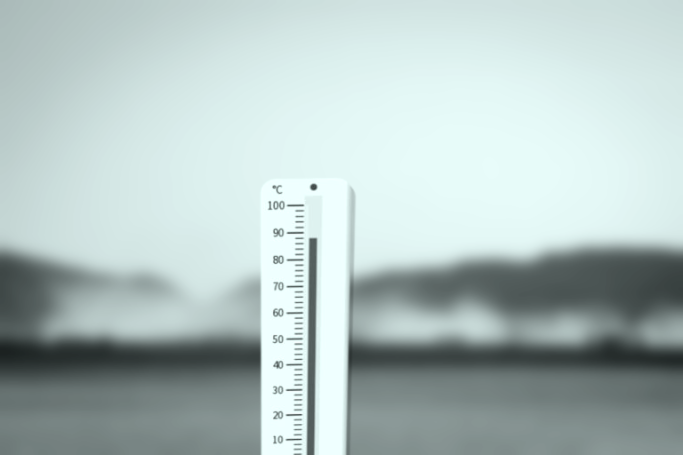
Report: 88 °C
